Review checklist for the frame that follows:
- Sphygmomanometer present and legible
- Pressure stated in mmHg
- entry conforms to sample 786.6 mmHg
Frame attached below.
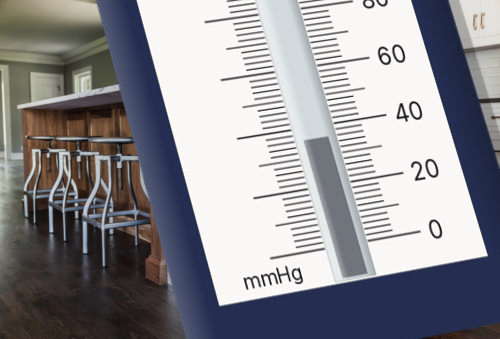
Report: 36 mmHg
